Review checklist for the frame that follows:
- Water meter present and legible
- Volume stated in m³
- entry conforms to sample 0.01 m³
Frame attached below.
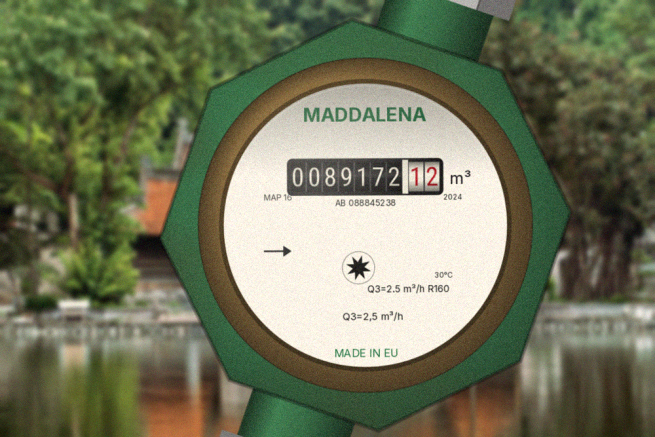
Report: 89172.12 m³
